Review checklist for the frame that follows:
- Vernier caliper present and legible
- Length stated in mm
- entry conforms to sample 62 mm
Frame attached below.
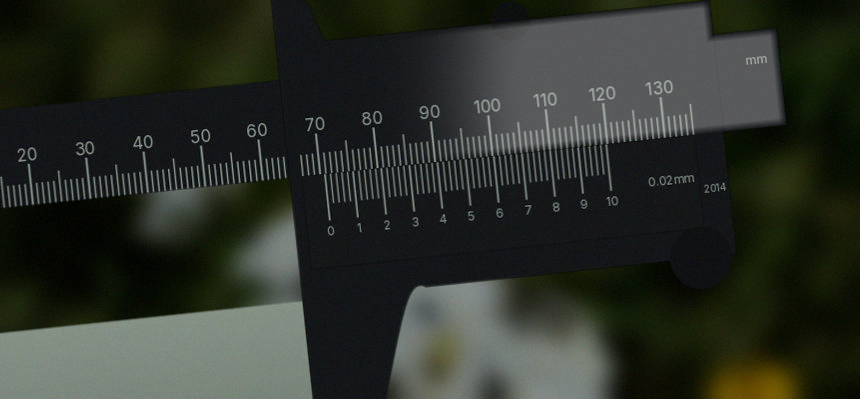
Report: 70.8 mm
